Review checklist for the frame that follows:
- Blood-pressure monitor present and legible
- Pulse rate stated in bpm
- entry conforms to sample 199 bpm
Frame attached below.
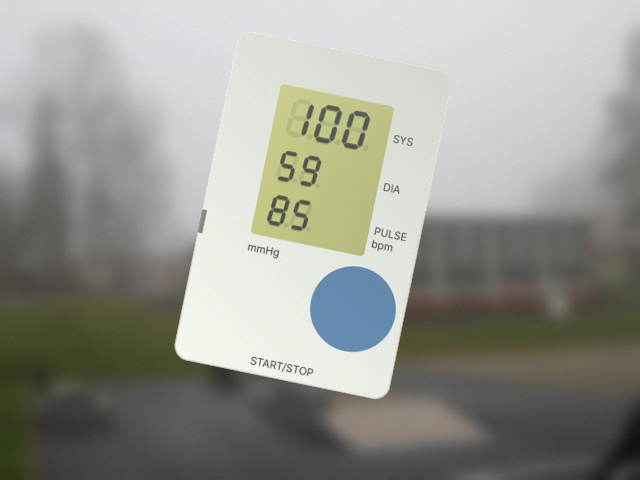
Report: 85 bpm
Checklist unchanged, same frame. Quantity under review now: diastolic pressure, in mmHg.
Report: 59 mmHg
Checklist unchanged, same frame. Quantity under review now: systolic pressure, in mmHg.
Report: 100 mmHg
